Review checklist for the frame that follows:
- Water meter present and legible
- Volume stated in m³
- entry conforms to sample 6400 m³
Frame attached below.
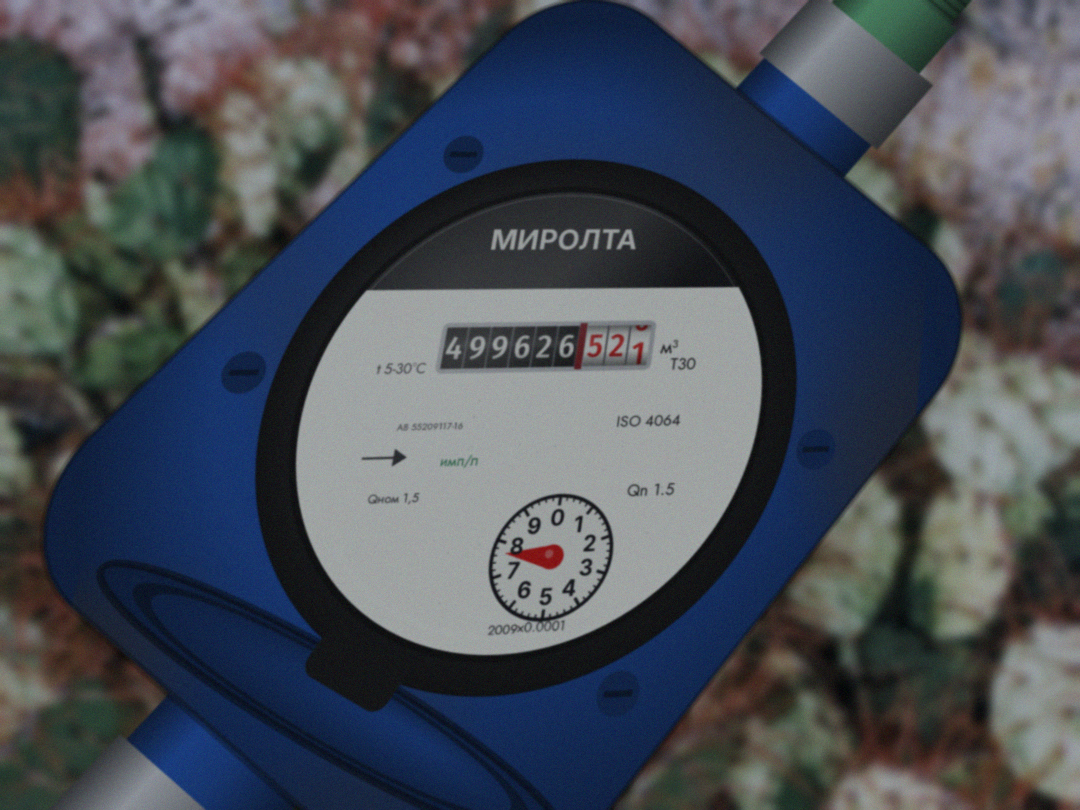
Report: 499626.5207 m³
